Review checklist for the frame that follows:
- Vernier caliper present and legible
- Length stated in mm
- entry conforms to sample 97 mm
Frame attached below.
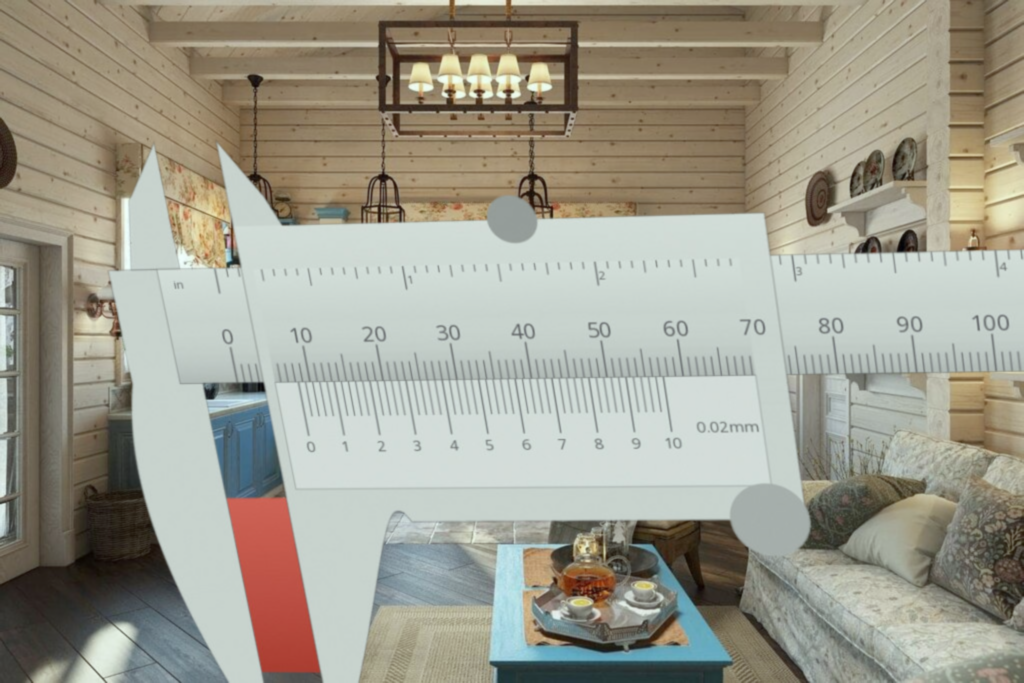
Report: 8.4 mm
